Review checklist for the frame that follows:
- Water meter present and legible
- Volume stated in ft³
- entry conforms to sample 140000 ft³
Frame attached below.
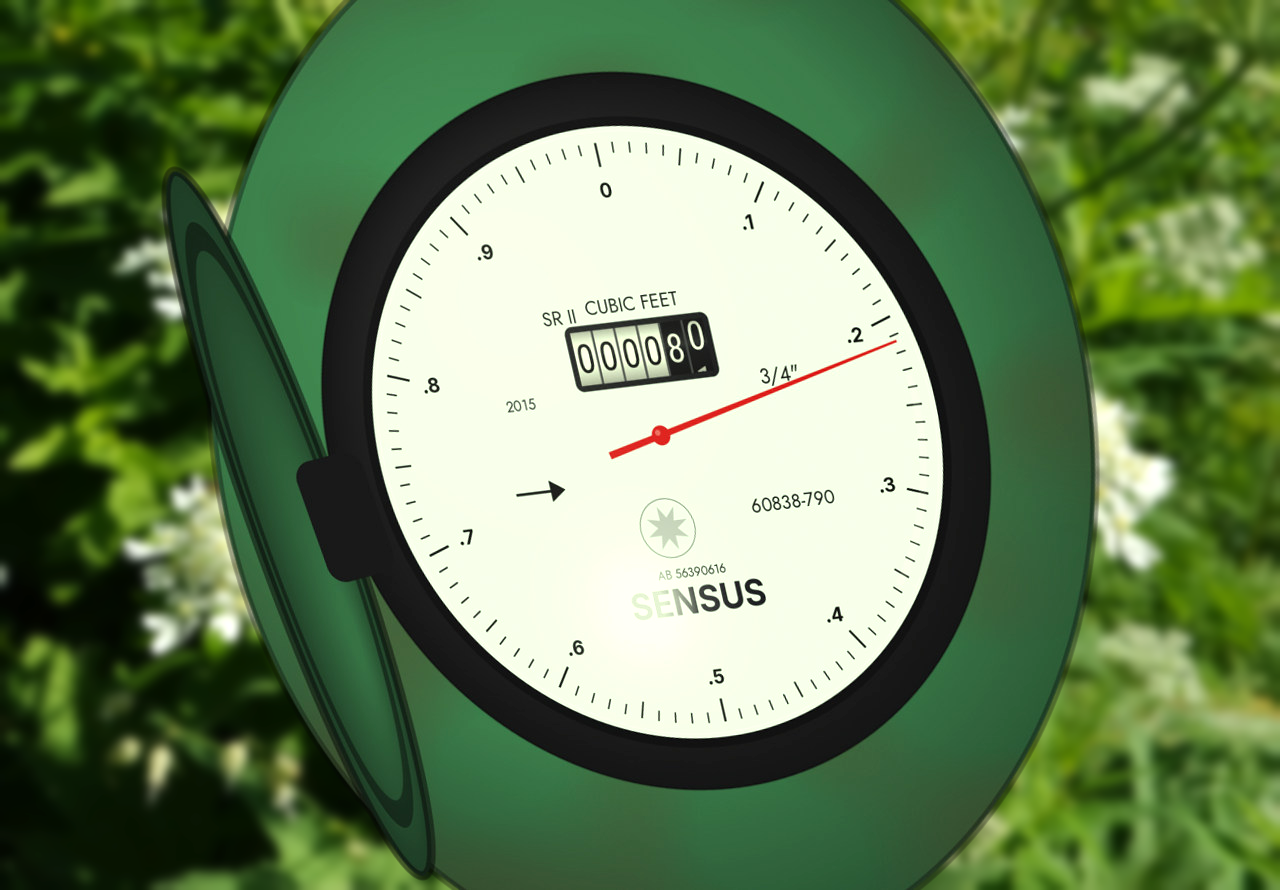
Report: 80.21 ft³
